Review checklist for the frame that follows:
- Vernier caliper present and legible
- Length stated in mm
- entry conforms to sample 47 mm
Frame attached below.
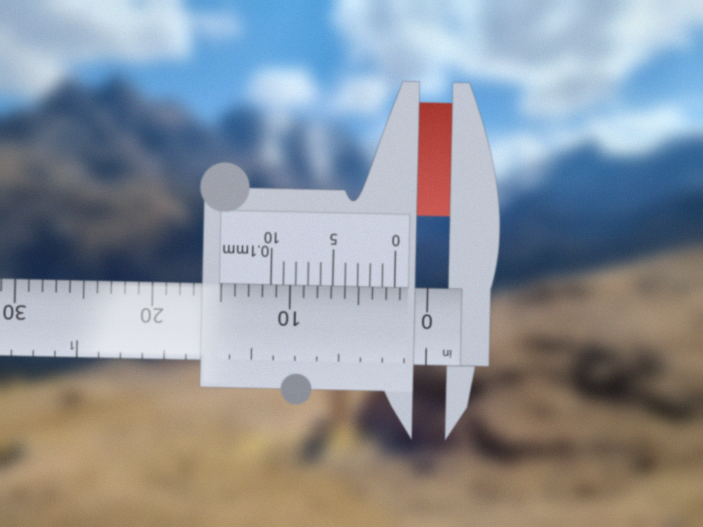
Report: 2.4 mm
